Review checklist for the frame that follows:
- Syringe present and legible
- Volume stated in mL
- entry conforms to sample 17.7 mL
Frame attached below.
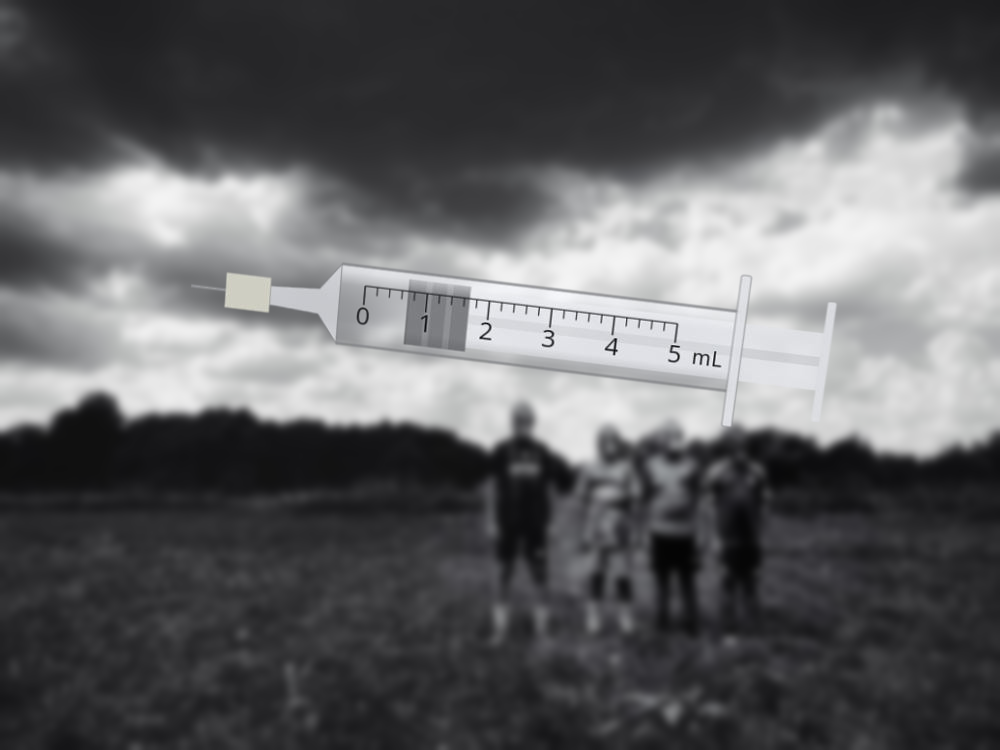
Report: 0.7 mL
